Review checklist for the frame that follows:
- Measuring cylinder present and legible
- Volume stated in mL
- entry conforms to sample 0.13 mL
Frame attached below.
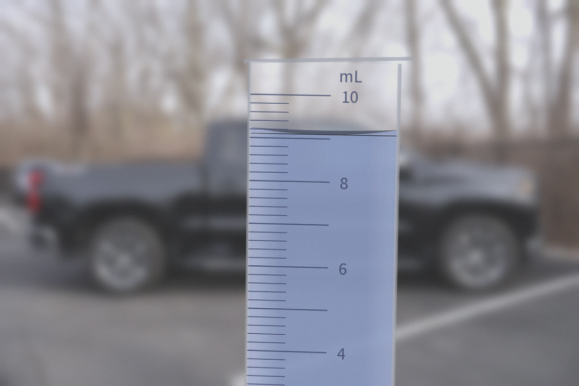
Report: 9.1 mL
